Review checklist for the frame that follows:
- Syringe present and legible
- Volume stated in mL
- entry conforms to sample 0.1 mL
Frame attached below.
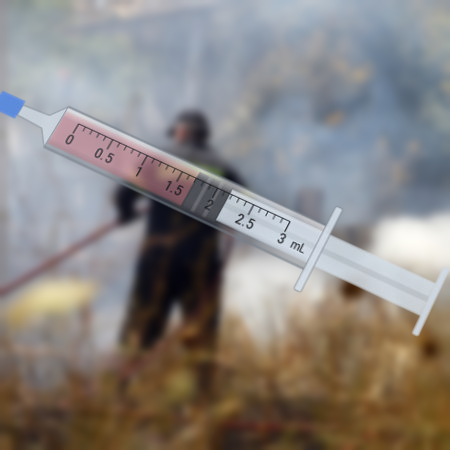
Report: 1.7 mL
